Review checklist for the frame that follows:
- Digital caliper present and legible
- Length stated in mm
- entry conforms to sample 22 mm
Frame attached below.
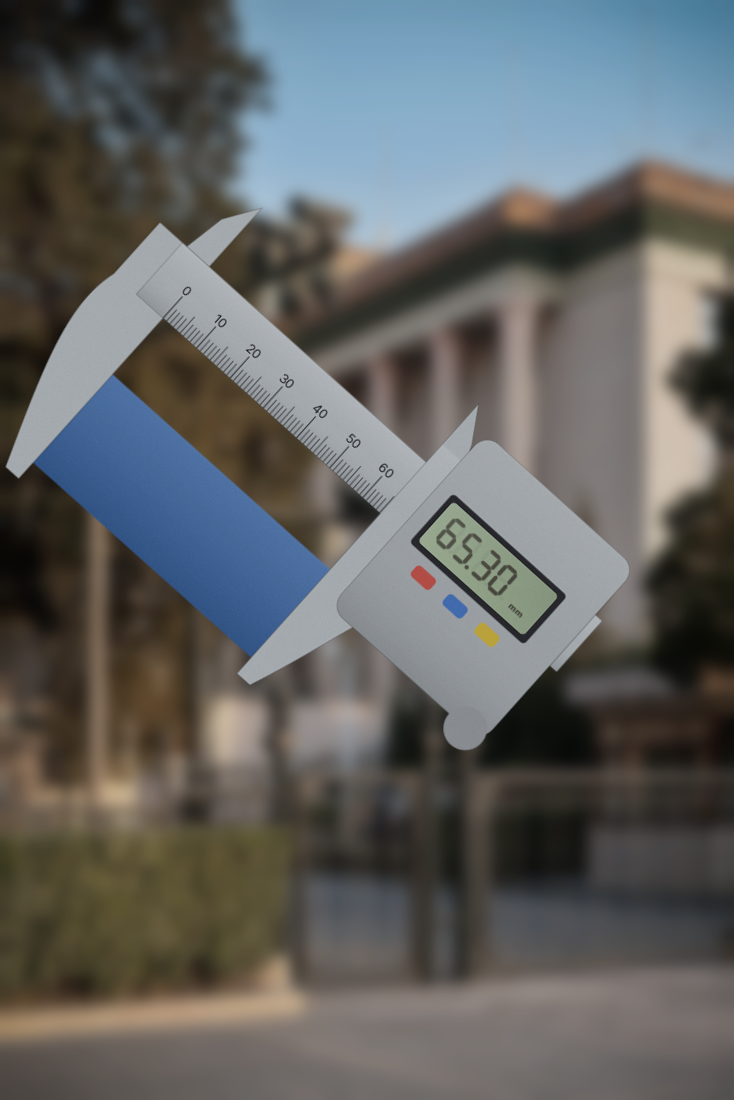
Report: 65.30 mm
